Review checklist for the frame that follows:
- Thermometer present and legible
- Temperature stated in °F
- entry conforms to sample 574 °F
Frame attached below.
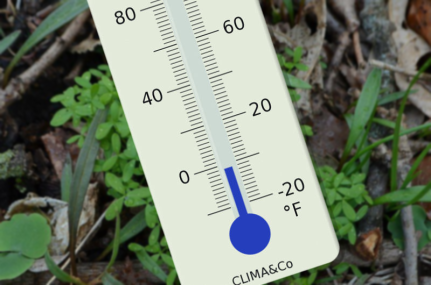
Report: -2 °F
